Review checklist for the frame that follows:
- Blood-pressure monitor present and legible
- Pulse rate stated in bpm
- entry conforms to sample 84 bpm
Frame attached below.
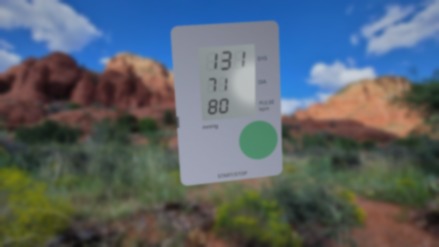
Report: 80 bpm
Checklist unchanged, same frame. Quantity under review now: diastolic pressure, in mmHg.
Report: 71 mmHg
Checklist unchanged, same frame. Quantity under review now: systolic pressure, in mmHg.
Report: 131 mmHg
